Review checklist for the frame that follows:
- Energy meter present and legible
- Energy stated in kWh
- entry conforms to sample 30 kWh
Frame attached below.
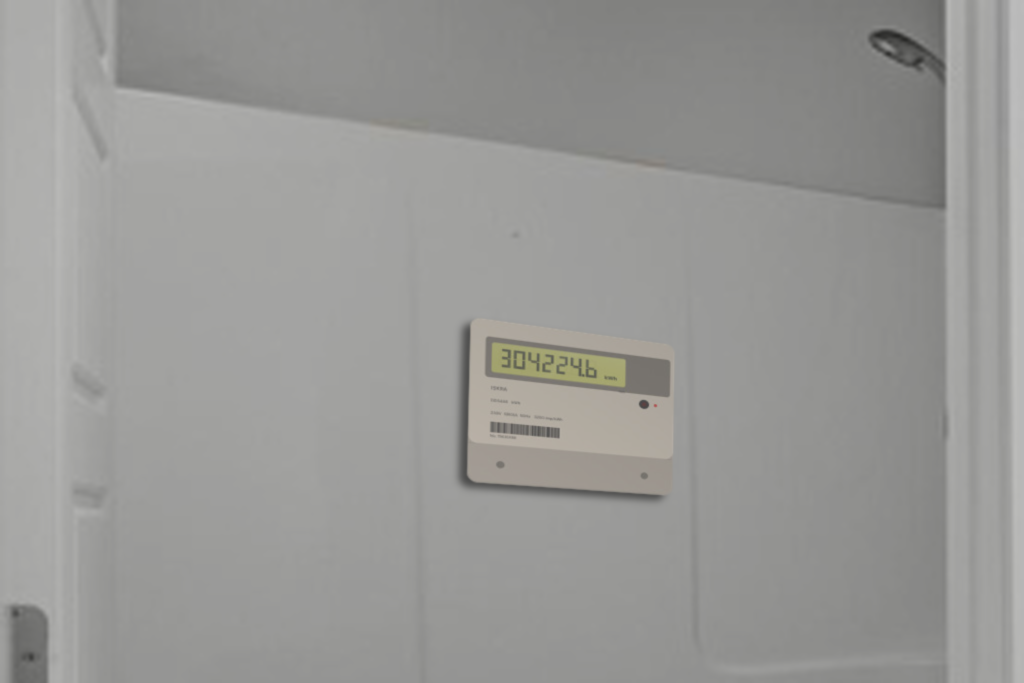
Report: 304224.6 kWh
